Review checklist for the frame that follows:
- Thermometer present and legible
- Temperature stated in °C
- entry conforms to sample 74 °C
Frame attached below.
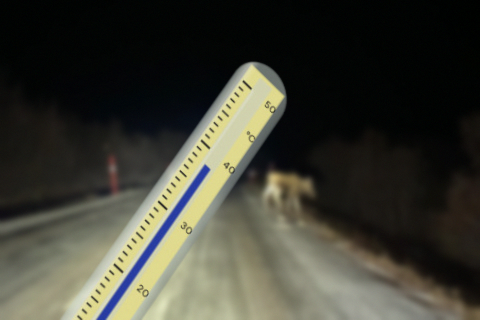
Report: 38 °C
